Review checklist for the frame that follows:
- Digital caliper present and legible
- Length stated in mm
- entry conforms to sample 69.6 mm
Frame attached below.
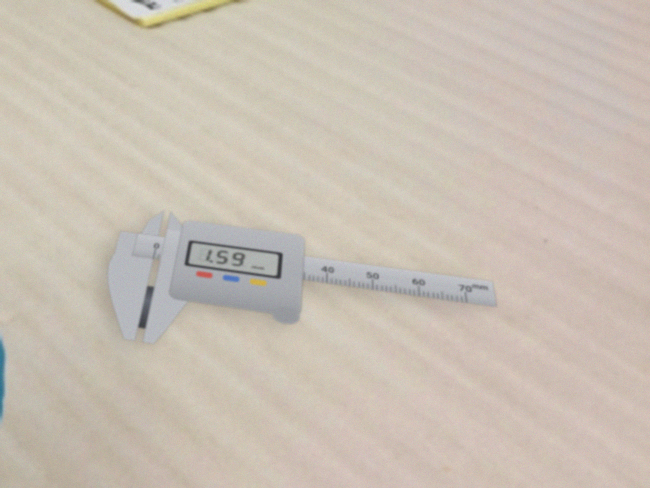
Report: 1.59 mm
